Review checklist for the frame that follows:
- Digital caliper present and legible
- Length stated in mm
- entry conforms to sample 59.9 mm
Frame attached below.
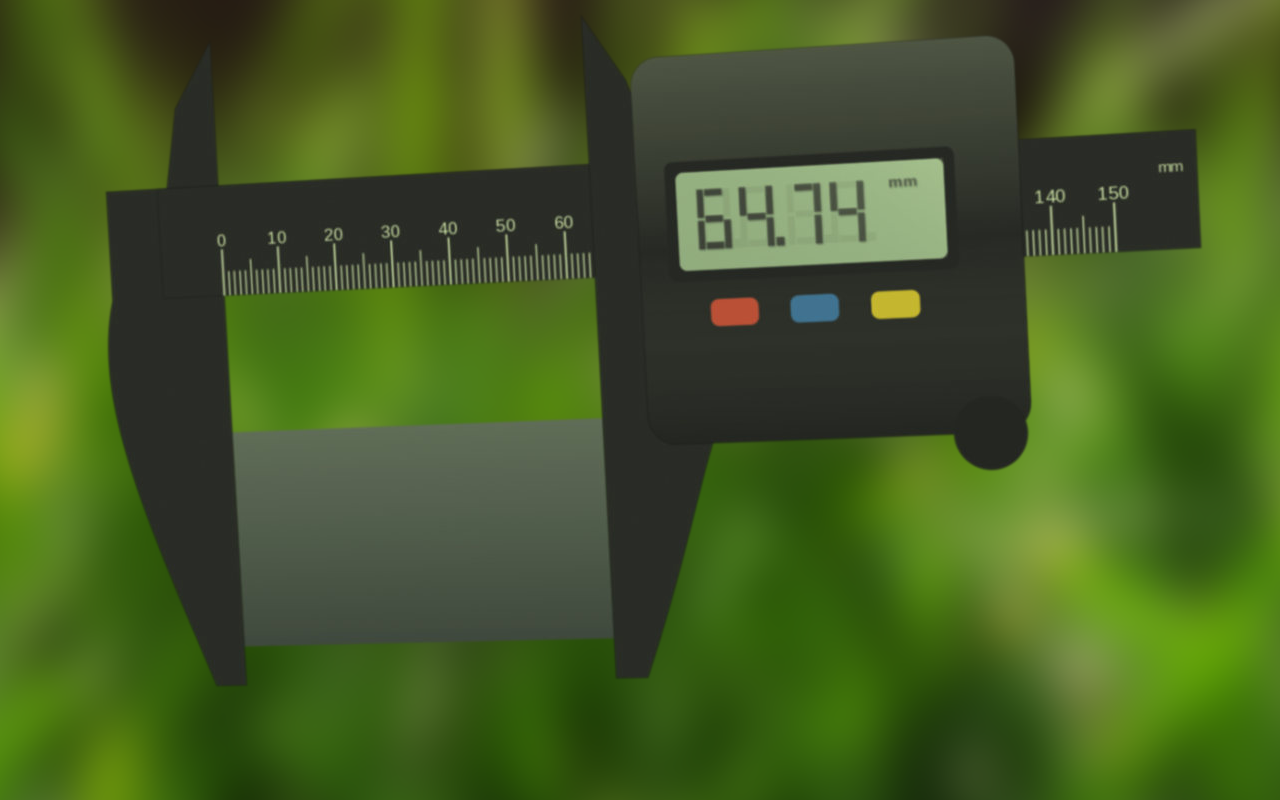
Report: 64.74 mm
